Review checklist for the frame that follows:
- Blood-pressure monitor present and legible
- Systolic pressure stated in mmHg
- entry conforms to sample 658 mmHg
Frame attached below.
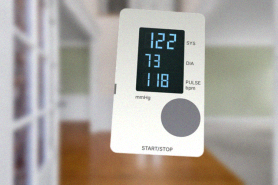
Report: 122 mmHg
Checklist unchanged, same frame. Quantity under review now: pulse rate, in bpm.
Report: 118 bpm
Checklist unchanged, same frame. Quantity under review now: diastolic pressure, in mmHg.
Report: 73 mmHg
